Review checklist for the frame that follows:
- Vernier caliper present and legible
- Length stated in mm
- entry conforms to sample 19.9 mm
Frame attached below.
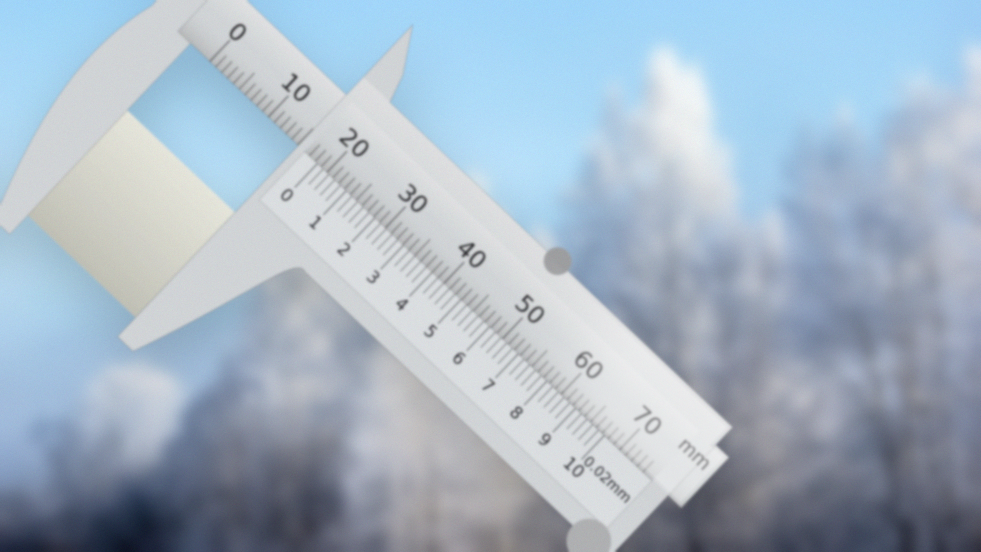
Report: 18.4 mm
